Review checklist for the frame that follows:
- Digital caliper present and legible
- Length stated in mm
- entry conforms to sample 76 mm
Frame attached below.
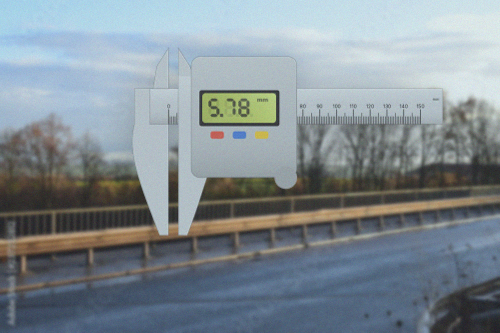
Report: 5.78 mm
